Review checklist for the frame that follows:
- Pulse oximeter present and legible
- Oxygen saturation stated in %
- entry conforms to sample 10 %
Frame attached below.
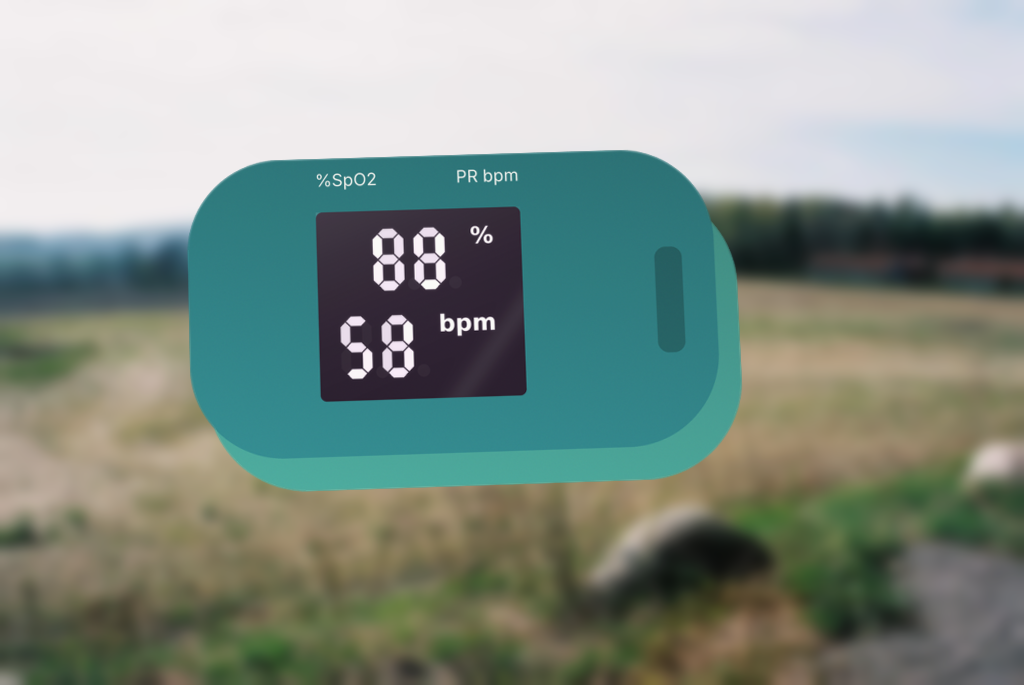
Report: 88 %
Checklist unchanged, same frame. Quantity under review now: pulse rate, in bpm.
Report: 58 bpm
